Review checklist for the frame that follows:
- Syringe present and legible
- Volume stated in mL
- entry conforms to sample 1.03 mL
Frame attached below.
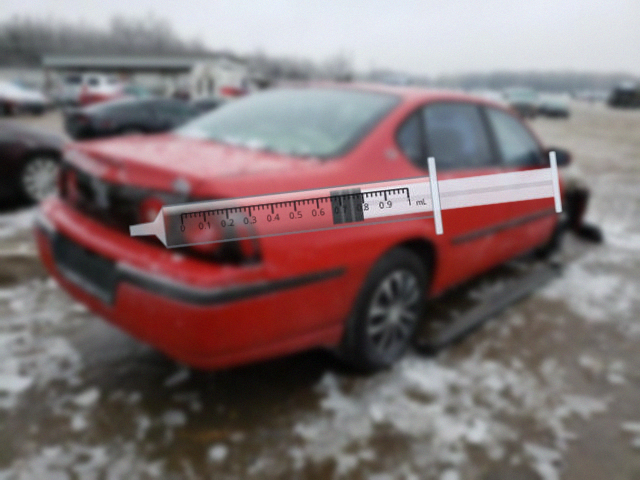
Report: 0.66 mL
